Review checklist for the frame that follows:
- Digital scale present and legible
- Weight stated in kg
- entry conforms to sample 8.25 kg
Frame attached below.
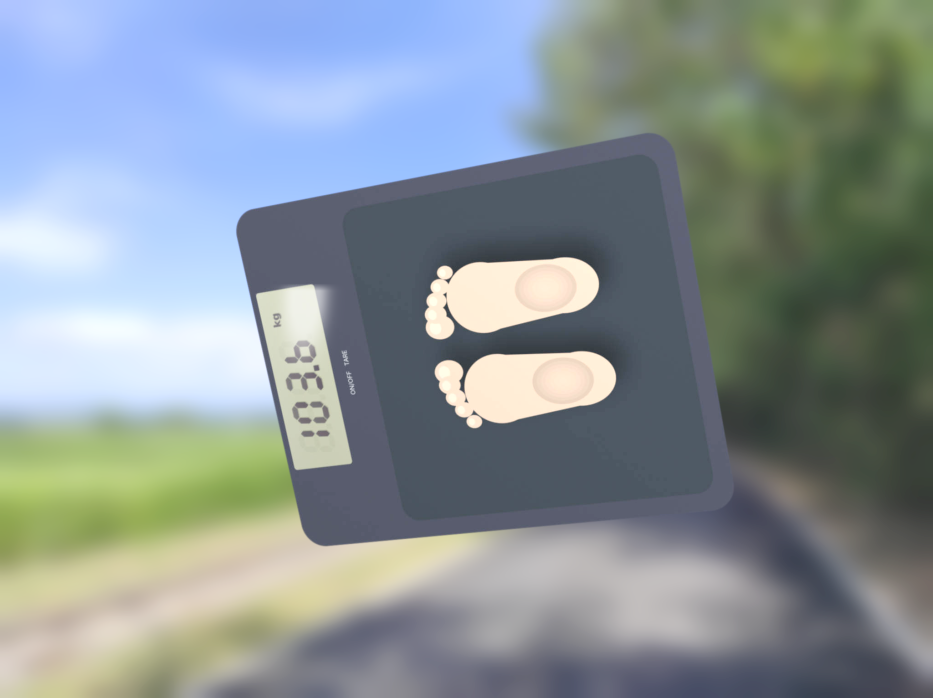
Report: 103.6 kg
